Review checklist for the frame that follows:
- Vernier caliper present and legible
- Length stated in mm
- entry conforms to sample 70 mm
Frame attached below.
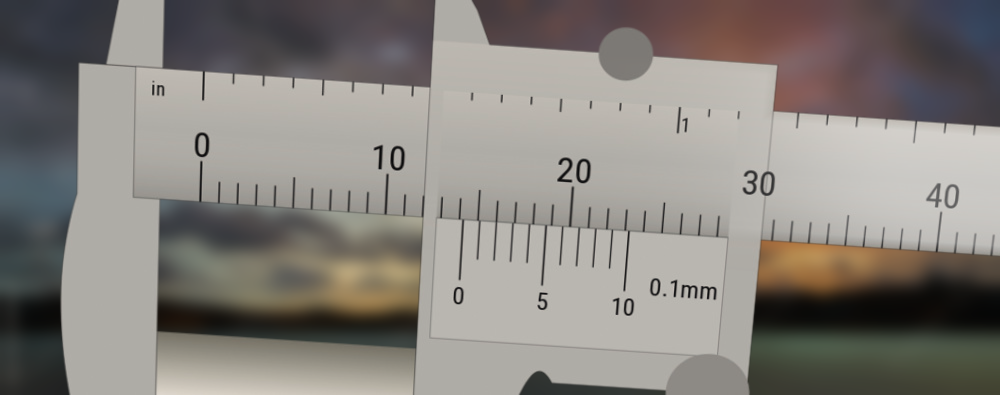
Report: 14.2 mm
